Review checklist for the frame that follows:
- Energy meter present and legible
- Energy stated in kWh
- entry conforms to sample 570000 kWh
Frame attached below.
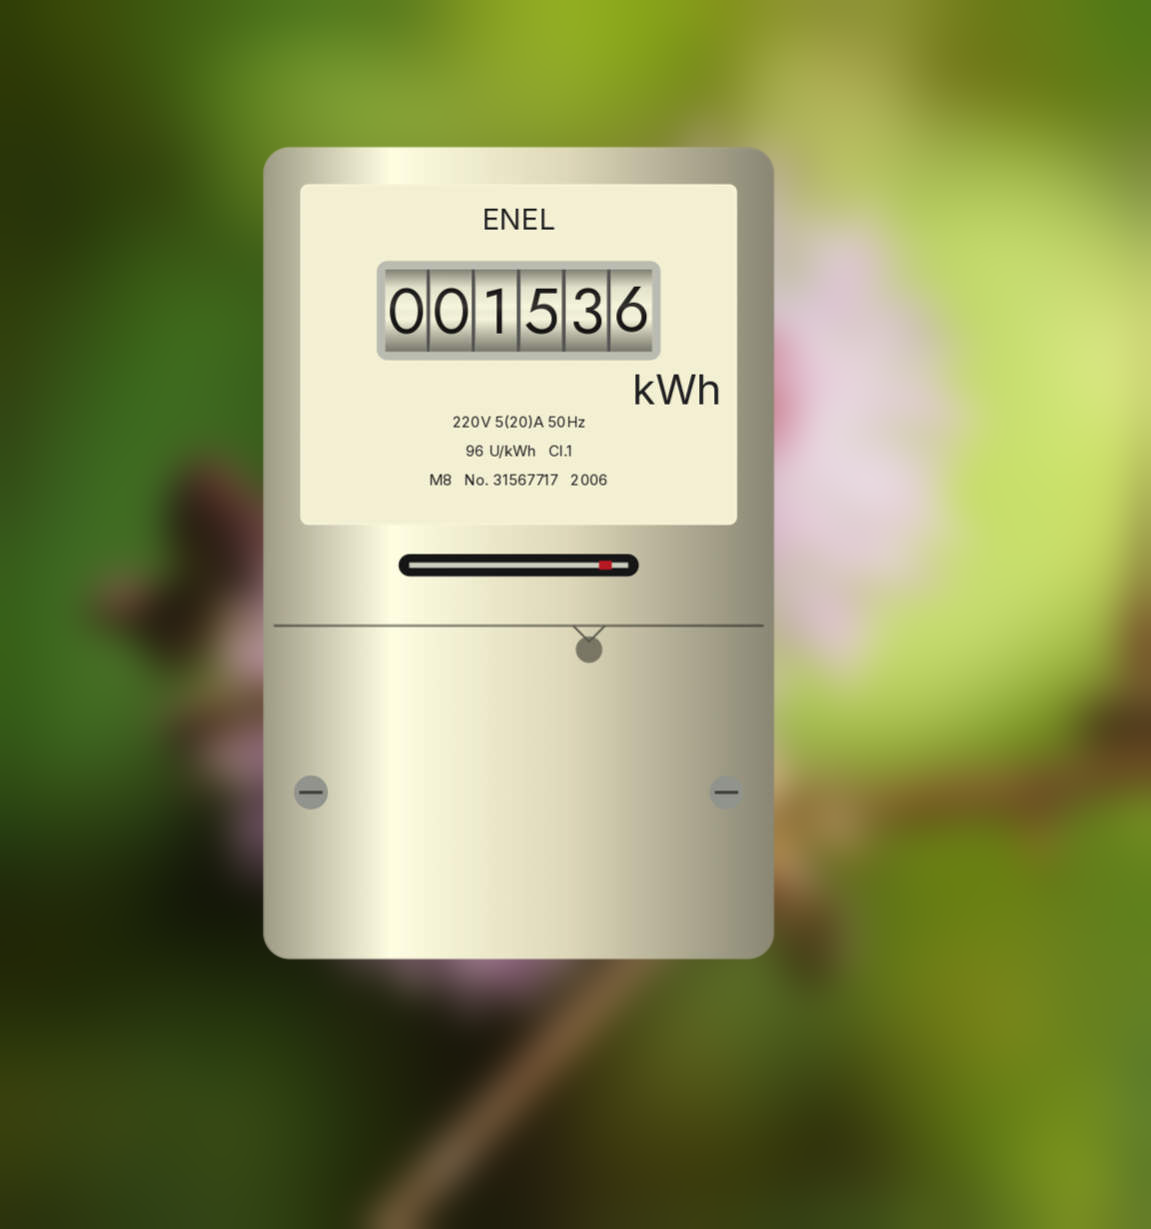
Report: 1536 kWh
